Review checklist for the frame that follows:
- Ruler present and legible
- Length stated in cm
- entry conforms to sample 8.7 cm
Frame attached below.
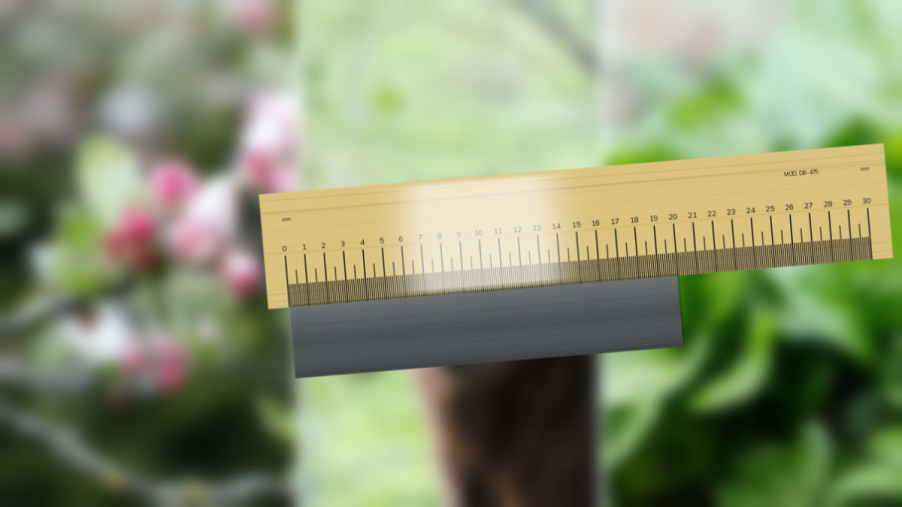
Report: 20 cm
